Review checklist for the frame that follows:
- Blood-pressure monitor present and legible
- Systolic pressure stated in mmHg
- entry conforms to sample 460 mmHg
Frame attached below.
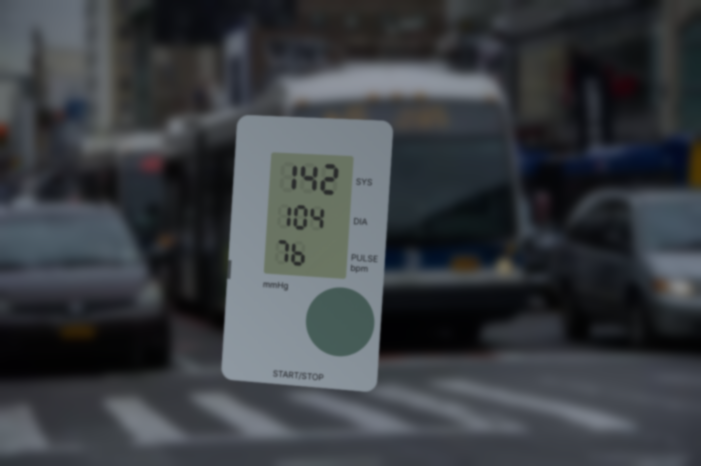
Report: 142 mmHg
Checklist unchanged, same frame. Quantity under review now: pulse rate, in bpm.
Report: 76 bpm
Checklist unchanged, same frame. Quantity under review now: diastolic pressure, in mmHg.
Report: 104 mmHg
